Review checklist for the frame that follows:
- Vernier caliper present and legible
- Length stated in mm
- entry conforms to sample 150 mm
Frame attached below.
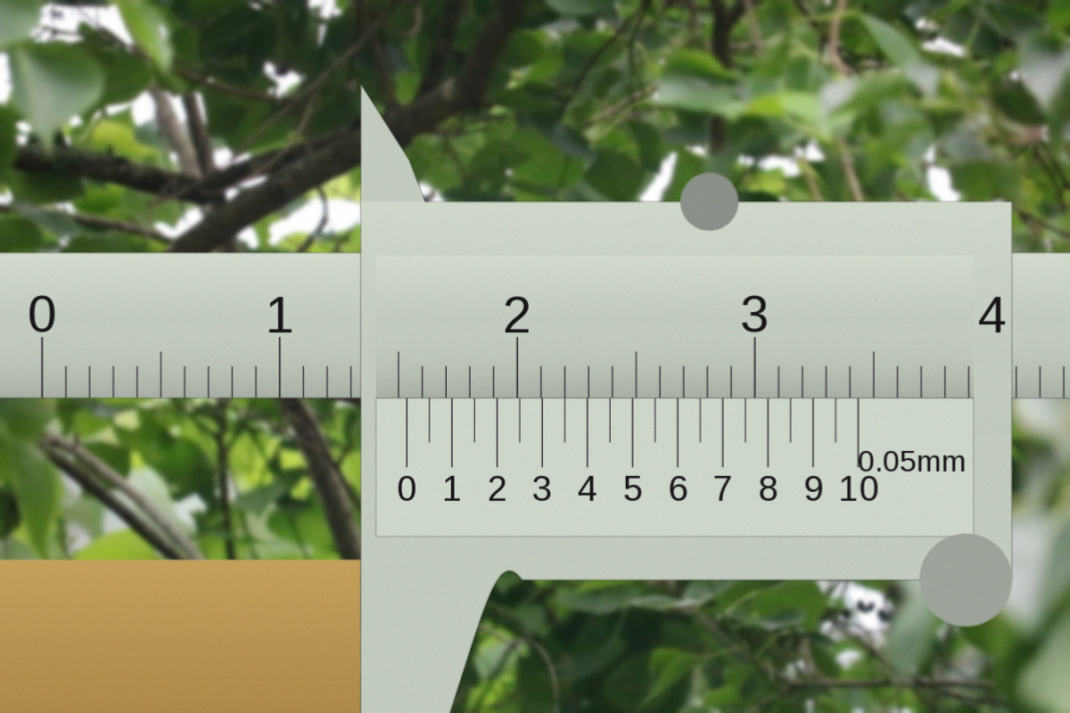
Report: 15.35 mm
